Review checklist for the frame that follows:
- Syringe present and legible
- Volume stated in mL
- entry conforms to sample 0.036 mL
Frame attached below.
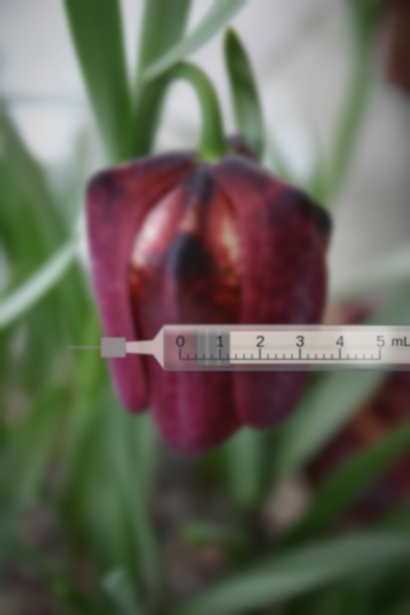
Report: 0.4 mL
